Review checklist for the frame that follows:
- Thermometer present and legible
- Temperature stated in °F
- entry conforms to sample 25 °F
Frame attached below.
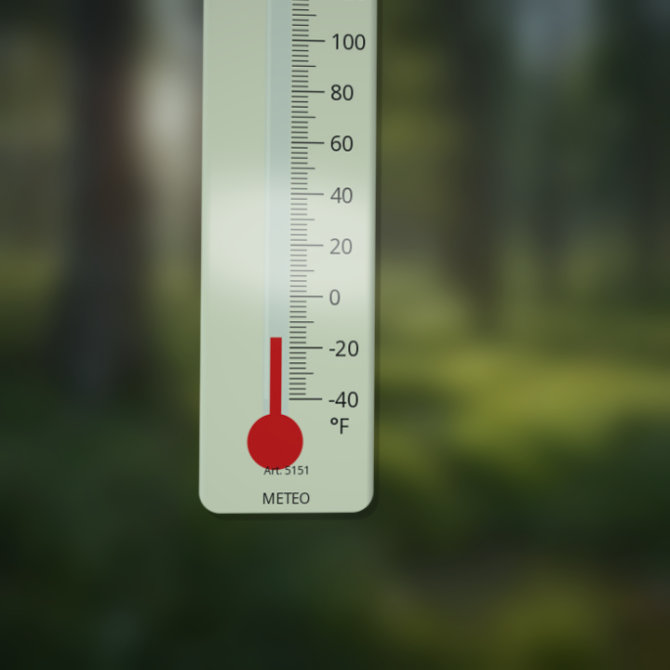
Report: -16 °F
